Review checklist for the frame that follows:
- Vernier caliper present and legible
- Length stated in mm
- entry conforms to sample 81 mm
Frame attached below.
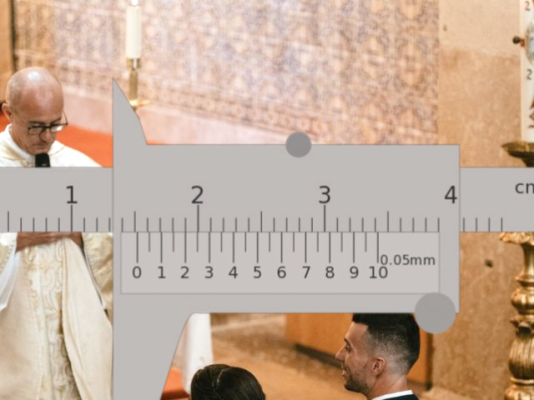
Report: 15.2 mm
